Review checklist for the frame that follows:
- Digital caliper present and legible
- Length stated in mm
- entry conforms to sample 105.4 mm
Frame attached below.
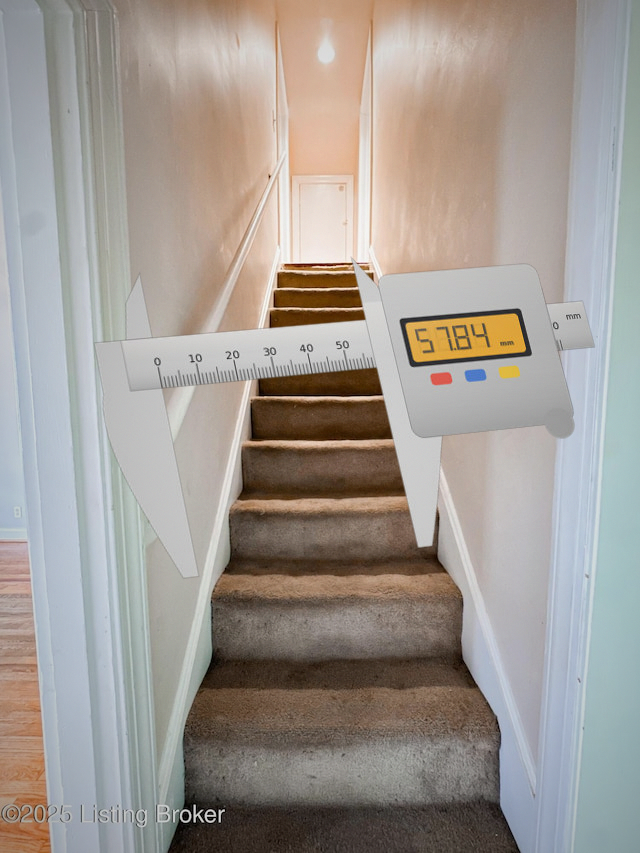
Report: 57.84 mm
